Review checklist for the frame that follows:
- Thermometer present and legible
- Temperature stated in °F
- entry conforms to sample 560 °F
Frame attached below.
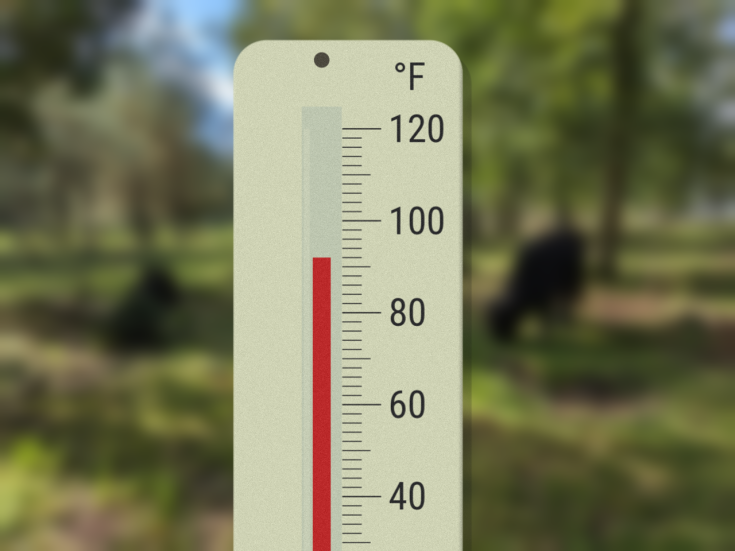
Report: 92 °F
